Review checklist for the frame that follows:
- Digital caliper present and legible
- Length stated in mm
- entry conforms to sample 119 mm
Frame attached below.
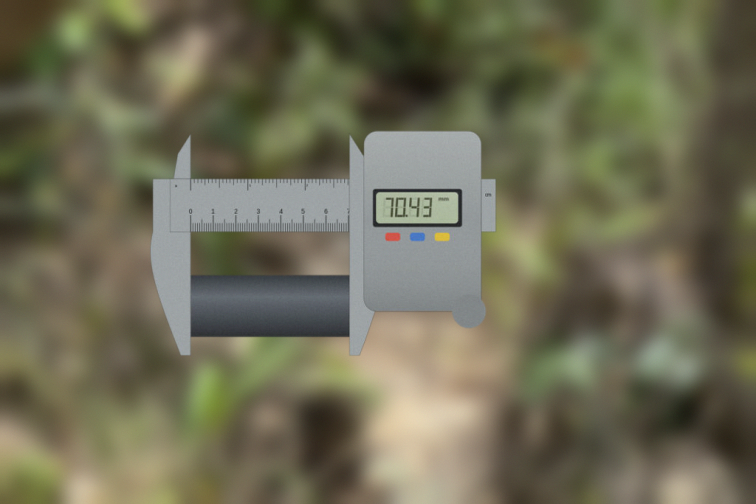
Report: 70.43 mm
